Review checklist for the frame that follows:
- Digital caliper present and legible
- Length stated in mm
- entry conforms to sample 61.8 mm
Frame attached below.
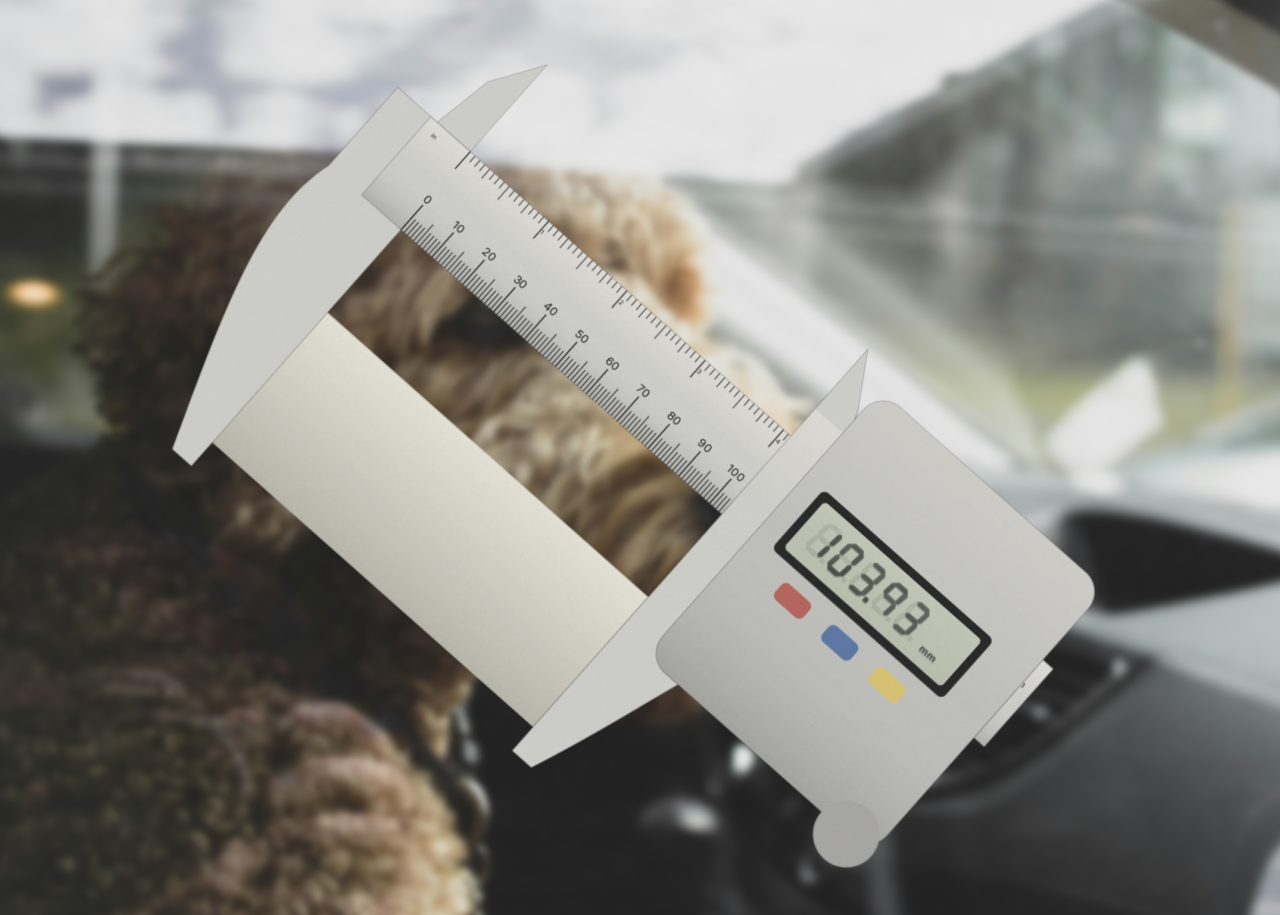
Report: 103.93 mm
